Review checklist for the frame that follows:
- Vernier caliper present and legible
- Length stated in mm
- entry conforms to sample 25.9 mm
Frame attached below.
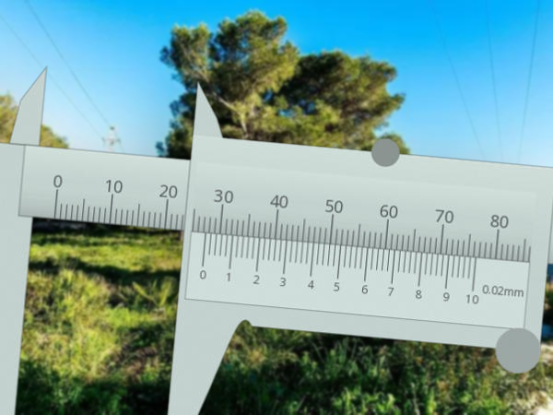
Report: 27.4 mm
